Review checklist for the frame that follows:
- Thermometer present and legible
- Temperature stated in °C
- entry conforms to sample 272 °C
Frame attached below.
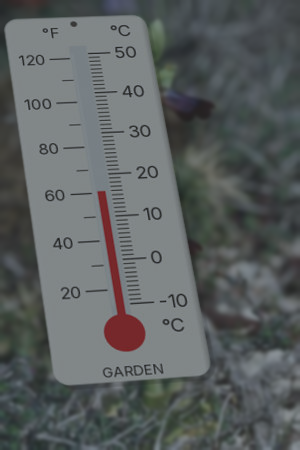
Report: 16 °C
